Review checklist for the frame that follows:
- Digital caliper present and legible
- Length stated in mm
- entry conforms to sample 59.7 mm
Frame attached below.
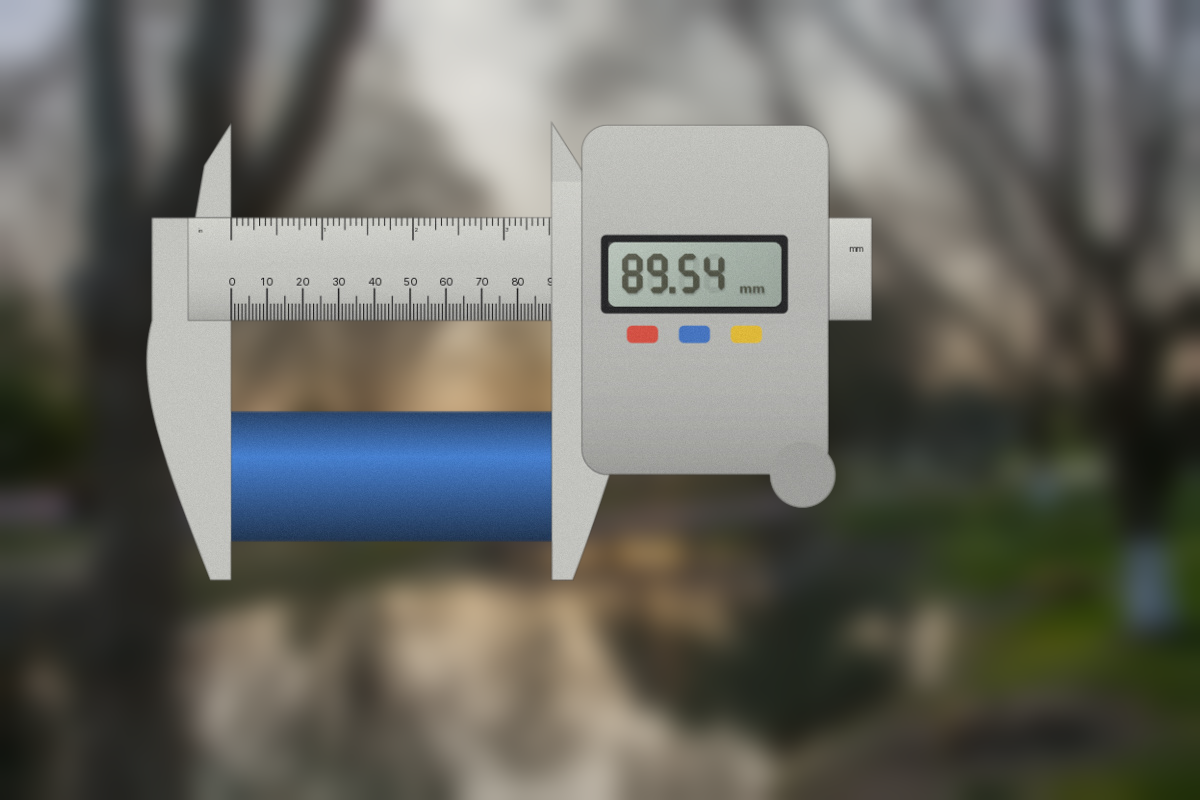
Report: 89.54 mm
